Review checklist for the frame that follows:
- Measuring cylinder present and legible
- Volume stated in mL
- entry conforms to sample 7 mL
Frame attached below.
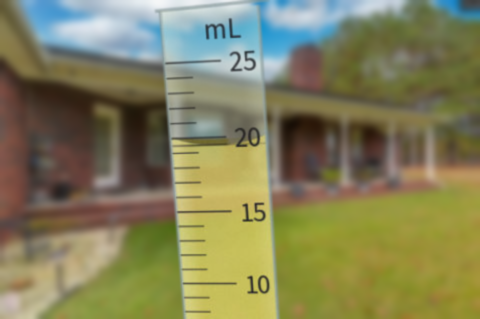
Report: 19.5 mL
